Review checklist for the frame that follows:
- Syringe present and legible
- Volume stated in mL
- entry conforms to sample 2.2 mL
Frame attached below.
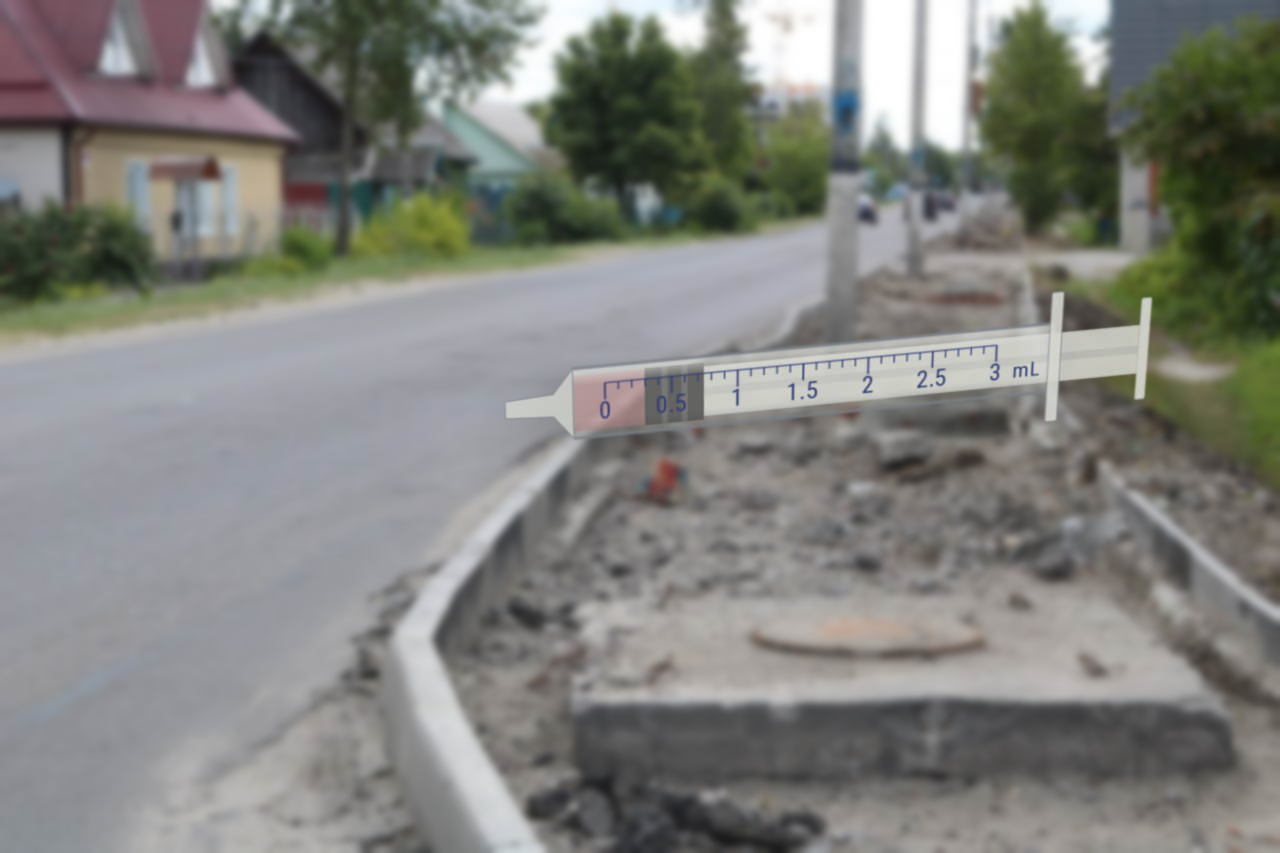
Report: 0.3 mL
